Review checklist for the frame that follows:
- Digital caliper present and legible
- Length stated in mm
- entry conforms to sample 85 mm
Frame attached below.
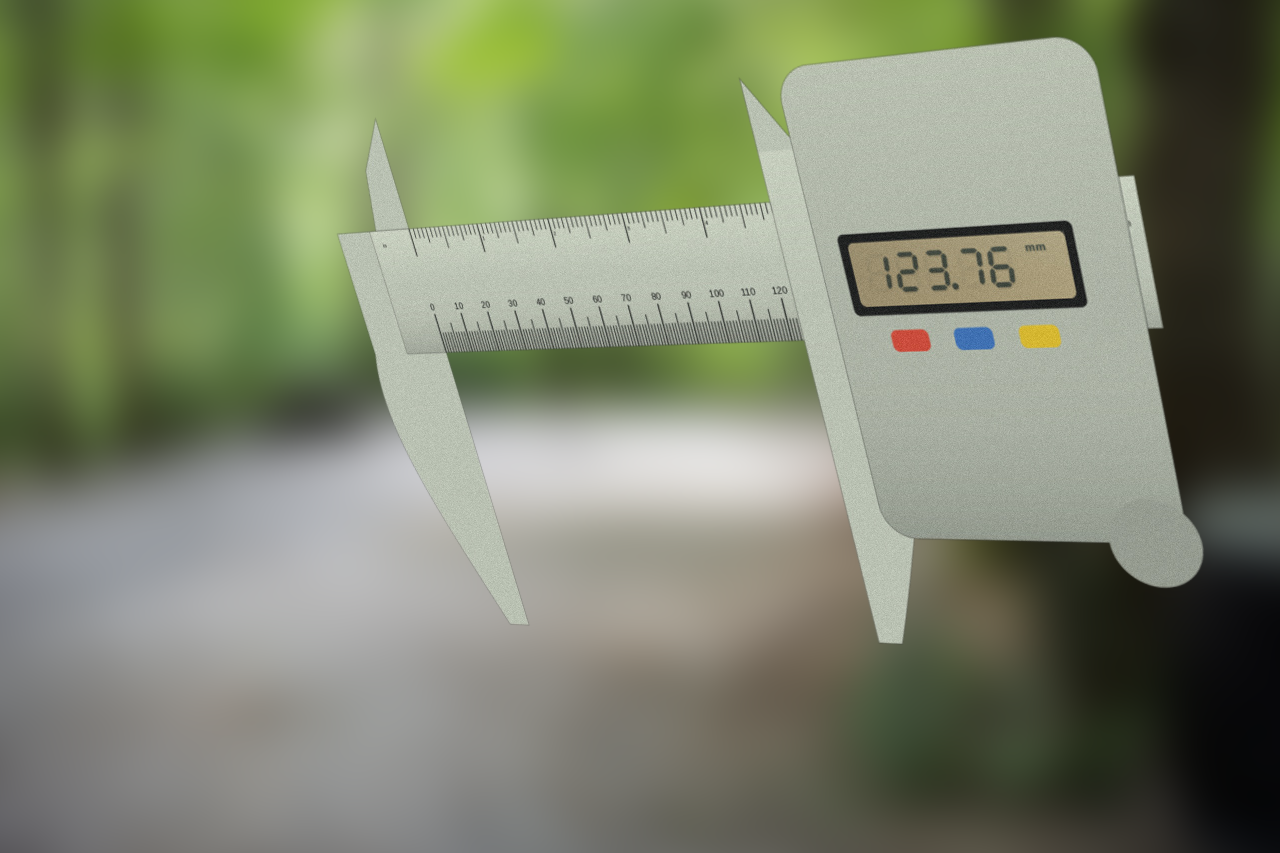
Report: 123.76 mm
